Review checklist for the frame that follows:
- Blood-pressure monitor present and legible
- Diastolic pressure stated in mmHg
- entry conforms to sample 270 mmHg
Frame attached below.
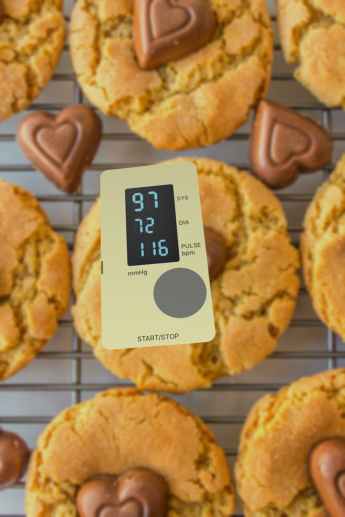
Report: 72 mmHg
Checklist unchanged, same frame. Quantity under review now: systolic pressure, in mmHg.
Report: 97 mmHg
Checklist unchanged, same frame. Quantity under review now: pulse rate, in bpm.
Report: 116 bpm
